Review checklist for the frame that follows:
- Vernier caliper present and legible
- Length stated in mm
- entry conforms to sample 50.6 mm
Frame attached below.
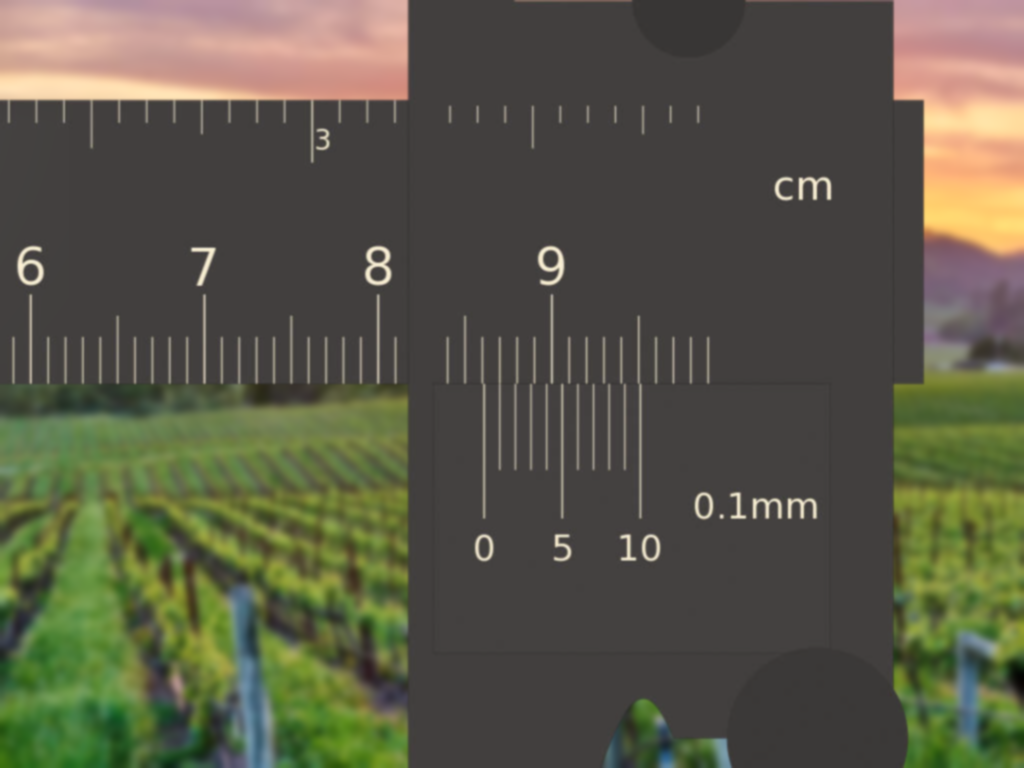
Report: 86.1 mm
